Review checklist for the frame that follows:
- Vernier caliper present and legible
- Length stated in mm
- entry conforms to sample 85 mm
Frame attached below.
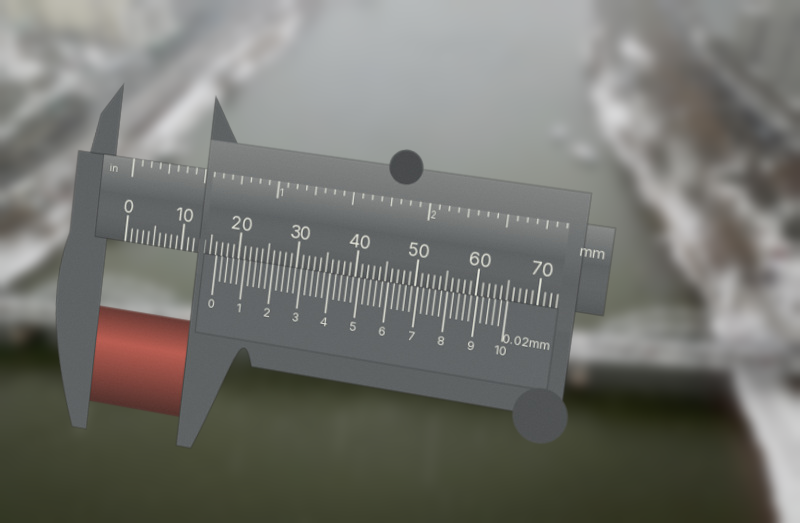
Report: 16.2 mm
